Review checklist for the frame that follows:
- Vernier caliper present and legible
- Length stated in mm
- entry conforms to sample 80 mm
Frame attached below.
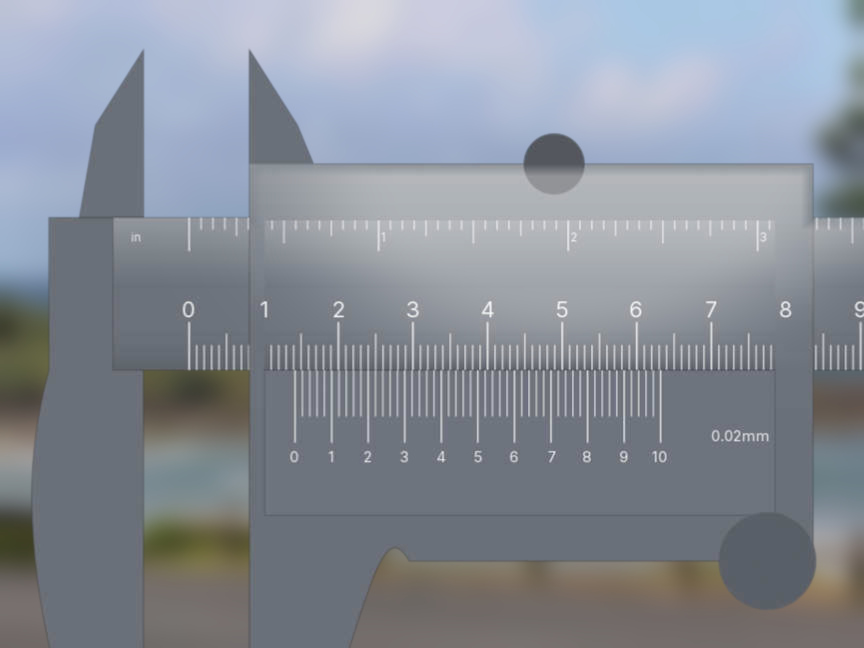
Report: 14.2 mm
